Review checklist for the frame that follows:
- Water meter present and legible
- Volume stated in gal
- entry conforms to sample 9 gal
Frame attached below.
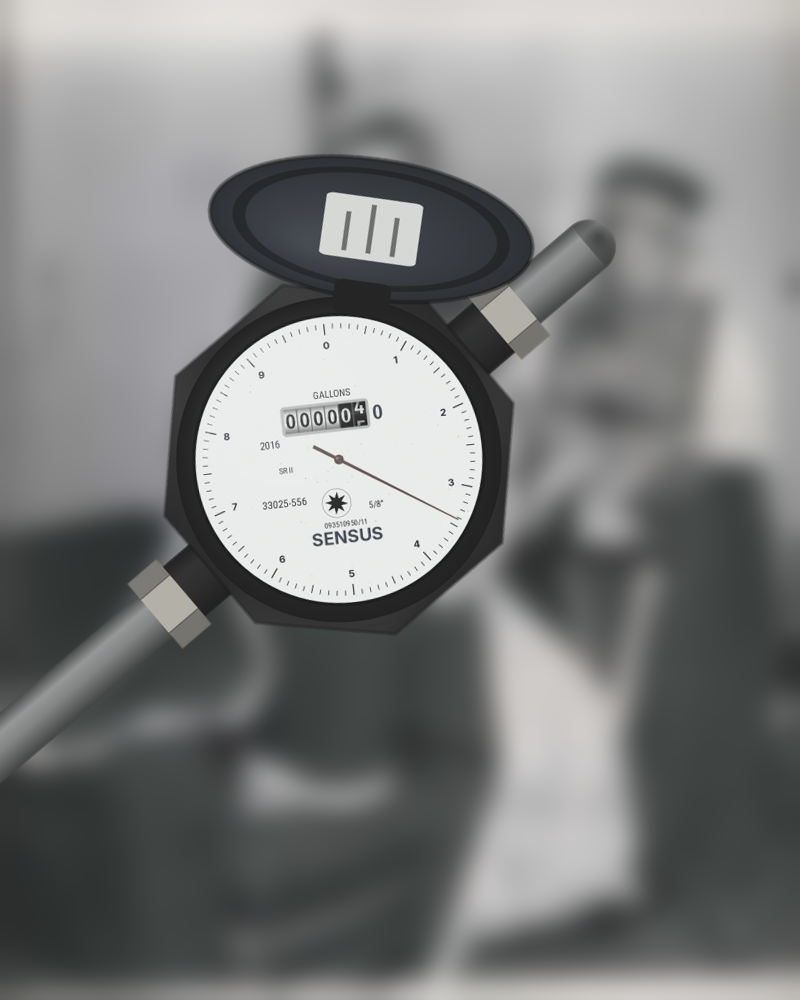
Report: 43.4 gal
